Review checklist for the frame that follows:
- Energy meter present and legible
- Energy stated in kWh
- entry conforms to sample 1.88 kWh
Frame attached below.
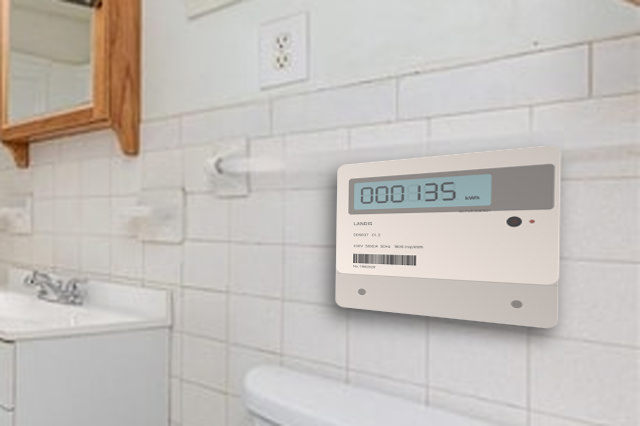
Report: 135 kWh
